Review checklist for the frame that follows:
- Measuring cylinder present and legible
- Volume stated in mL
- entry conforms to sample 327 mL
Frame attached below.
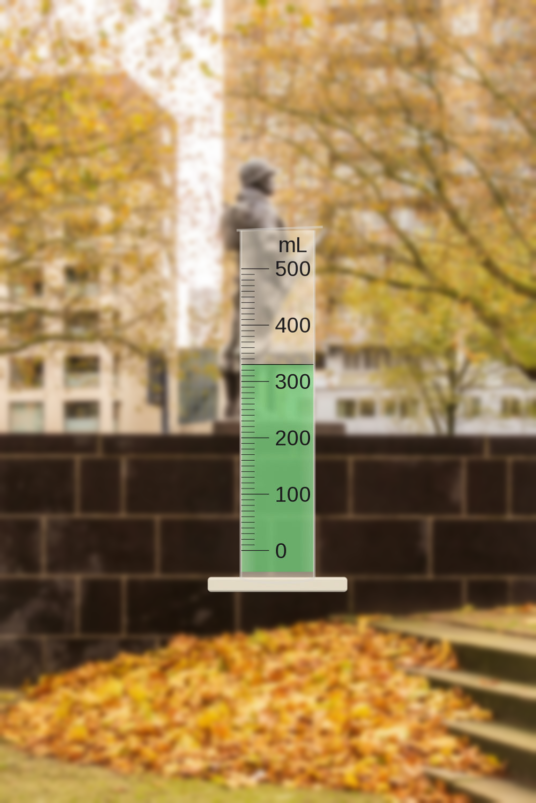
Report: 330 mL
